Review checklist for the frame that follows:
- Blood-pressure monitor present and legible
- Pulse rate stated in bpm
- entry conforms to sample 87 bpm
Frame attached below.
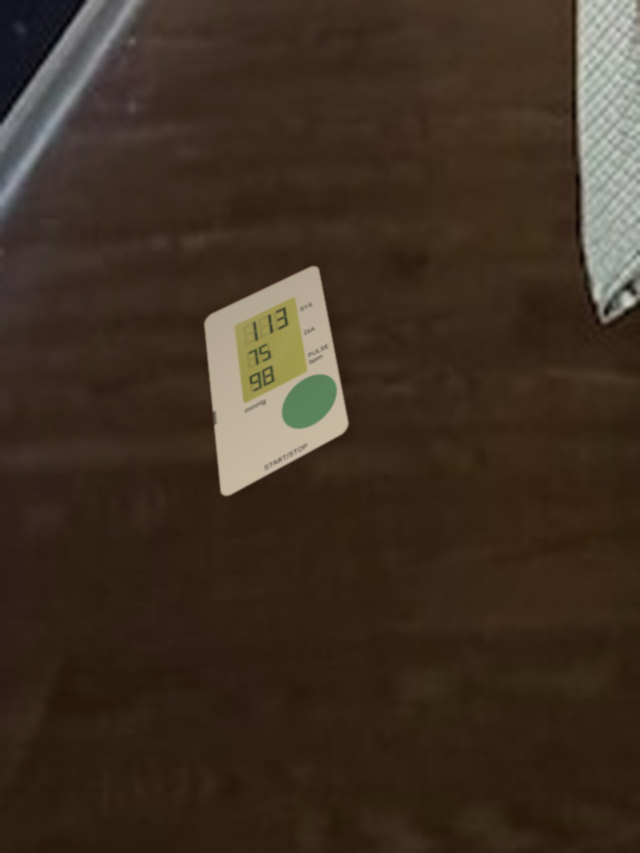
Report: 98 bpm
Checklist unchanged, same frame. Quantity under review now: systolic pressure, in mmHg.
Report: 113 mmHg
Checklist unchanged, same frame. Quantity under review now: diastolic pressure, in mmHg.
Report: 75 mmHg
